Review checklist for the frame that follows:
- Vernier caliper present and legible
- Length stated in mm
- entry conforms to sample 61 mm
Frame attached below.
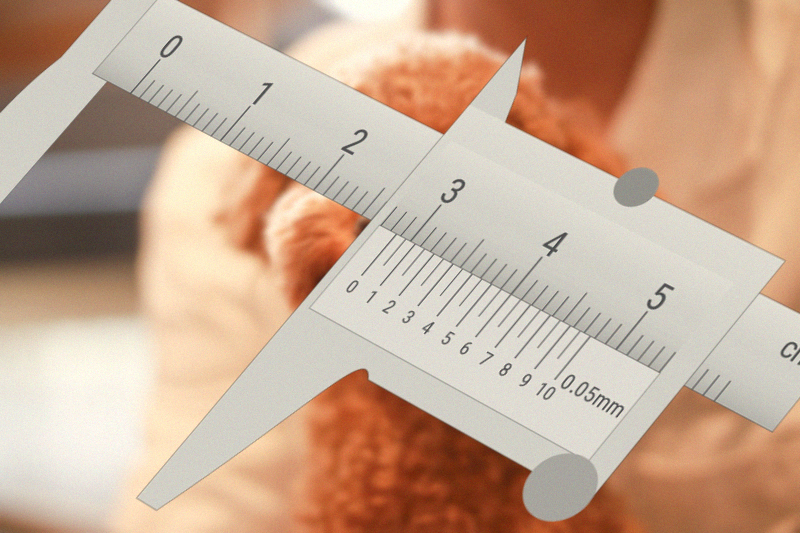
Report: 28.6 mm
